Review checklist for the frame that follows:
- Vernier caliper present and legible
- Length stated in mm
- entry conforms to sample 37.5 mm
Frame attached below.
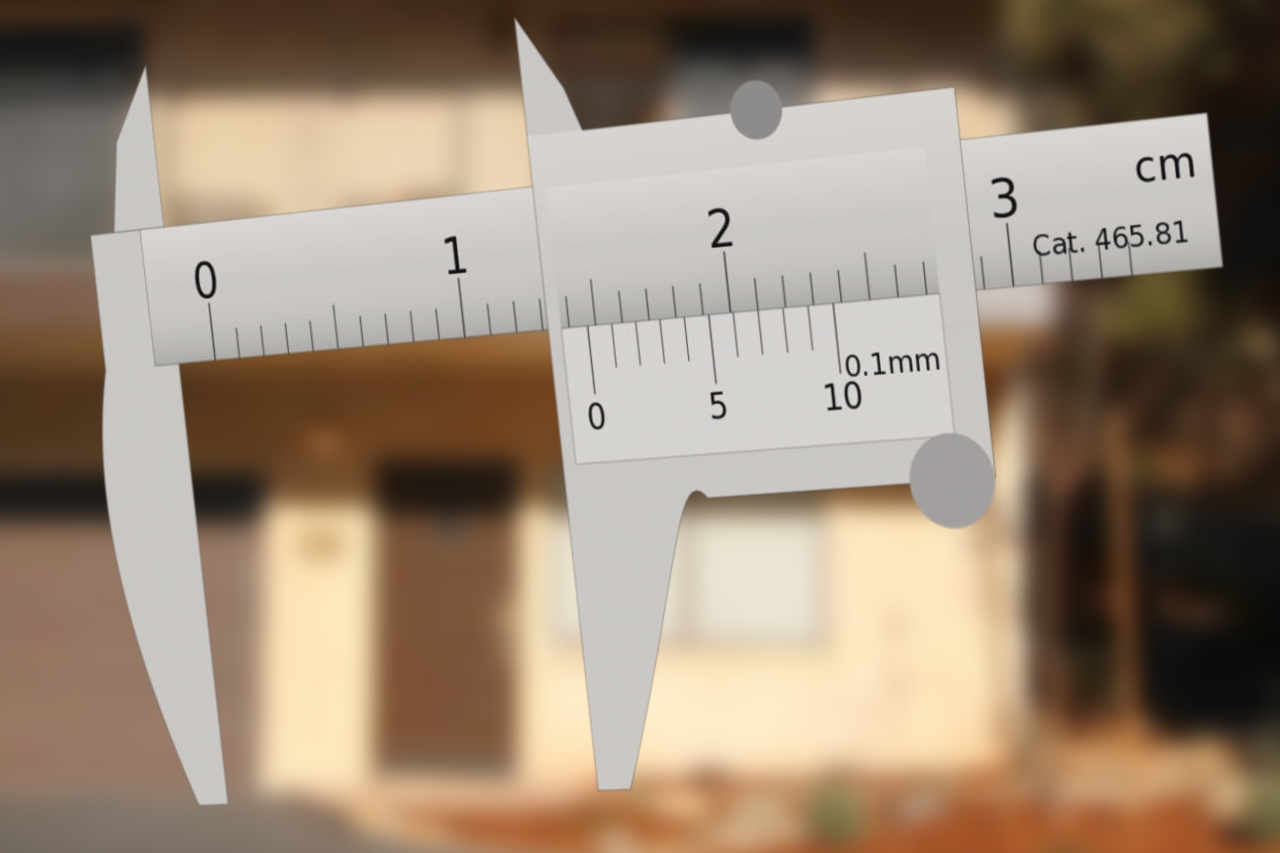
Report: 14.7 mm
